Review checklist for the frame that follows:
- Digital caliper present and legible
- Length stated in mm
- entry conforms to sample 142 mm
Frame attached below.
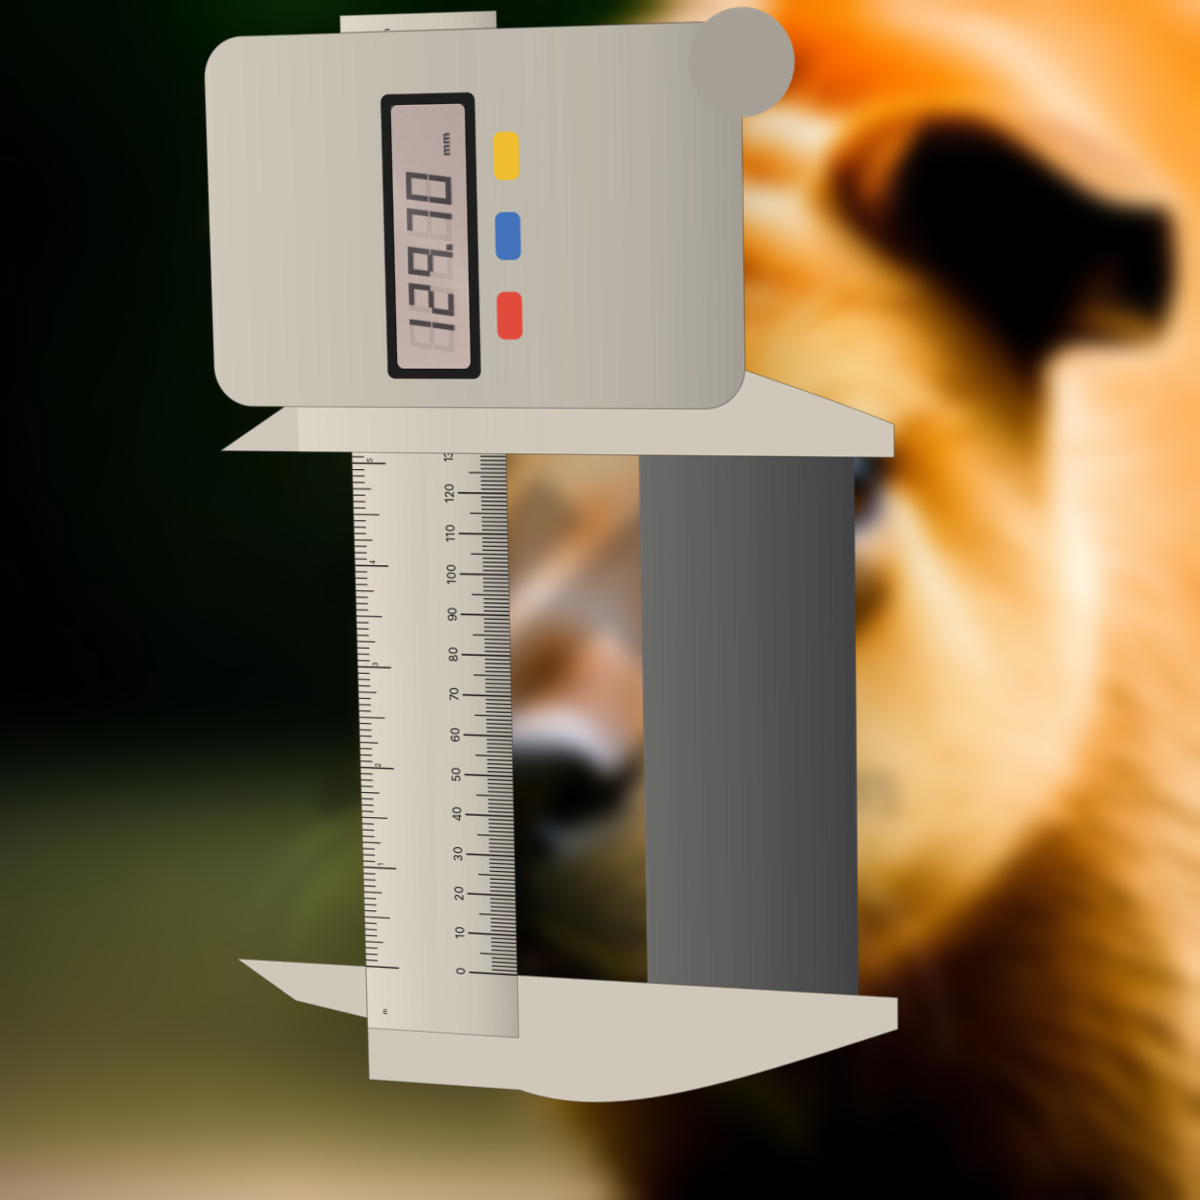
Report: 129.70 mm
